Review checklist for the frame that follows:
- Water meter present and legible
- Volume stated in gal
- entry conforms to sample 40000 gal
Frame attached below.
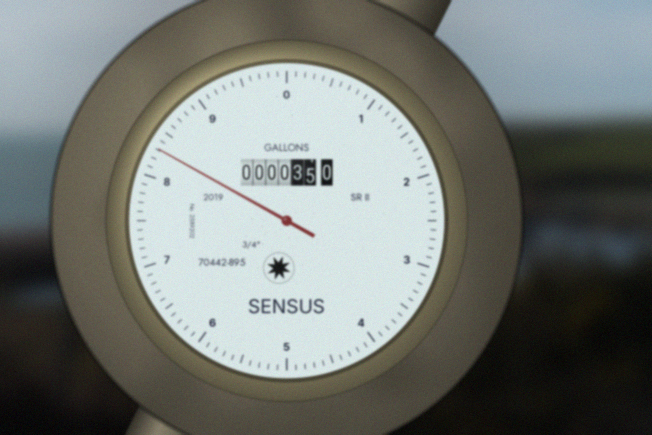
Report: 348.3 gal
